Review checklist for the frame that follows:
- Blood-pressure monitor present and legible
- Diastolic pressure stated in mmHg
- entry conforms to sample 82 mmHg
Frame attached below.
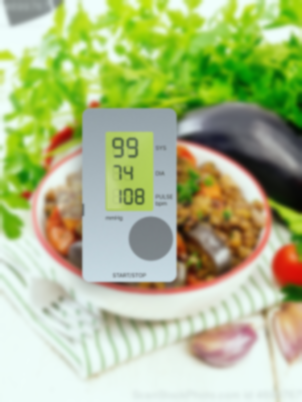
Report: 74 mmHg
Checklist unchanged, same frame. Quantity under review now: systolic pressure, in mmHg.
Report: 99 mmHg
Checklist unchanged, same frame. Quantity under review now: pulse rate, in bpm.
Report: 108 bpm
